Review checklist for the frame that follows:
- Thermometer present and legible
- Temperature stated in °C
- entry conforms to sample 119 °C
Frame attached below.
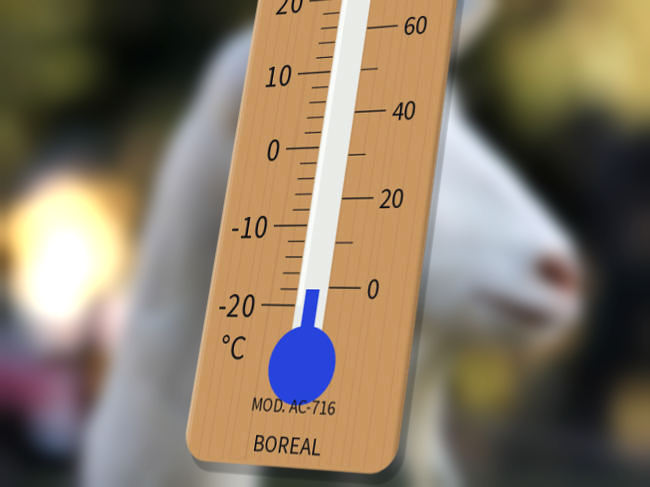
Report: -18 °C
